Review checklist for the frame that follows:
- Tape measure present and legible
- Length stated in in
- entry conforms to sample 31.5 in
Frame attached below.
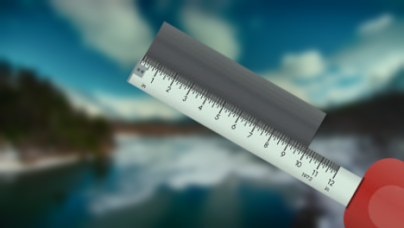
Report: 10 in
